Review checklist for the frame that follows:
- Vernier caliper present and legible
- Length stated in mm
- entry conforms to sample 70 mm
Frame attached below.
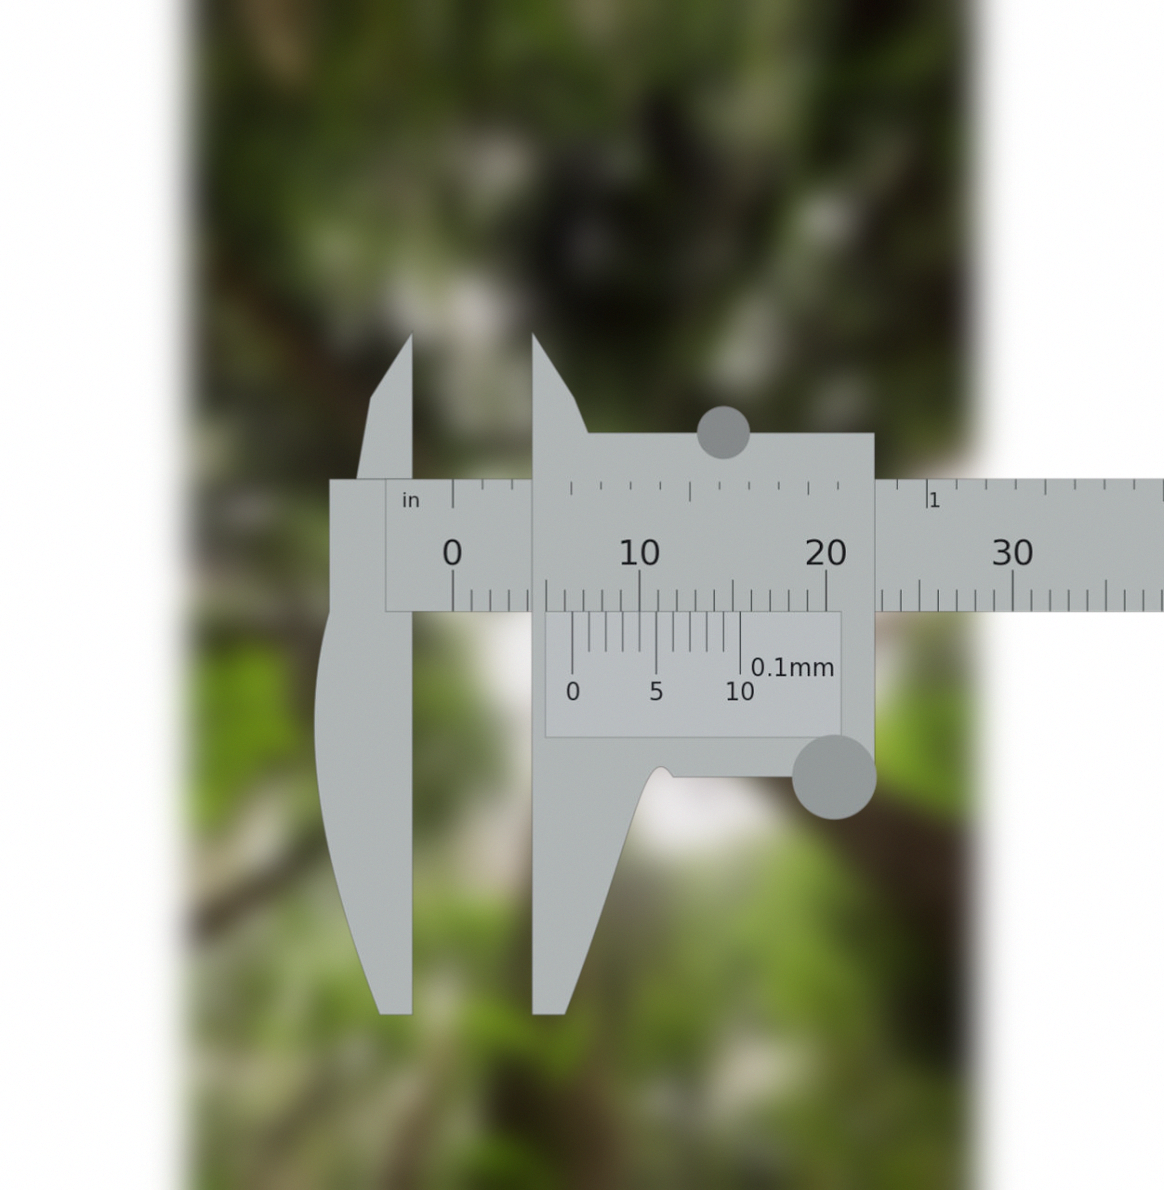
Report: 6.4 mm
